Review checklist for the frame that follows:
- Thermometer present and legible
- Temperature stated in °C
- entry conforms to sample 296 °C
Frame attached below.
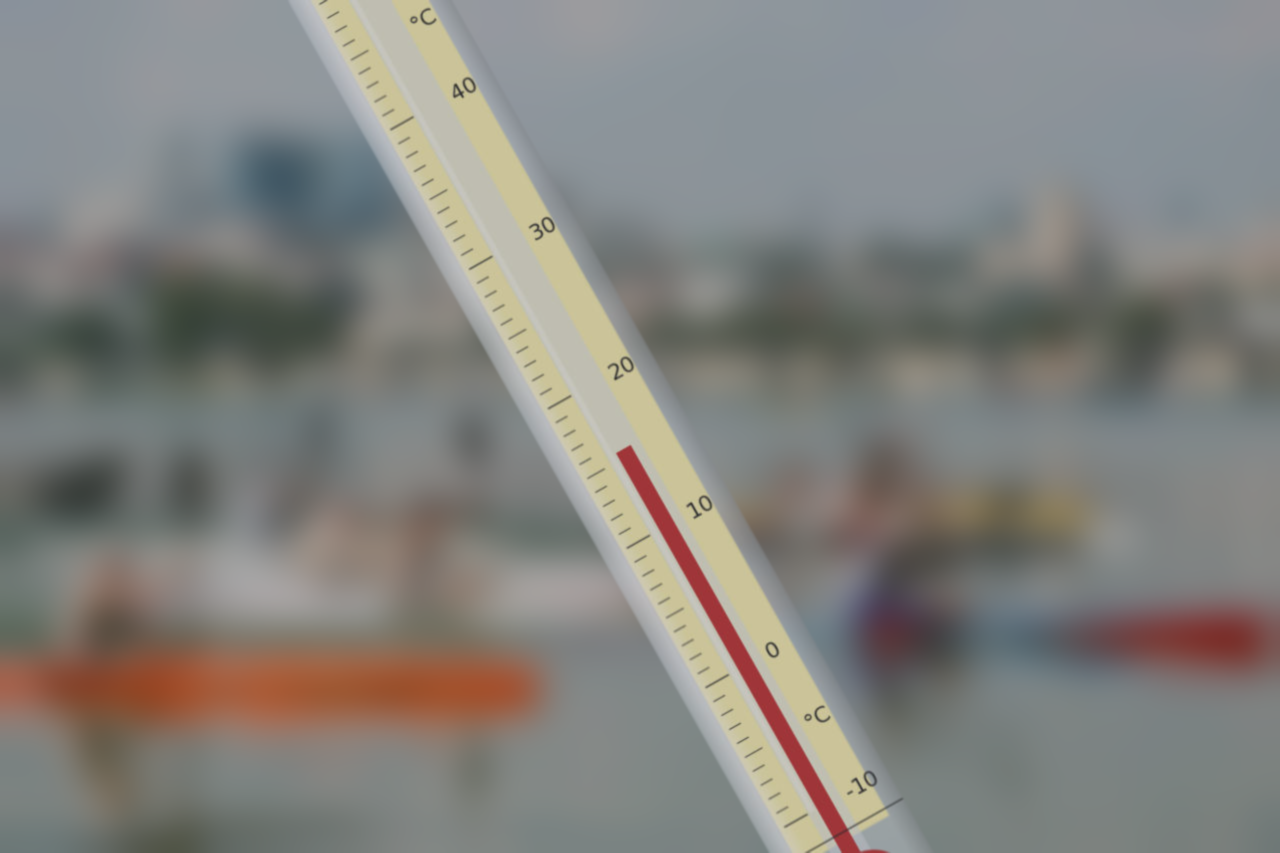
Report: 15.5 °C
